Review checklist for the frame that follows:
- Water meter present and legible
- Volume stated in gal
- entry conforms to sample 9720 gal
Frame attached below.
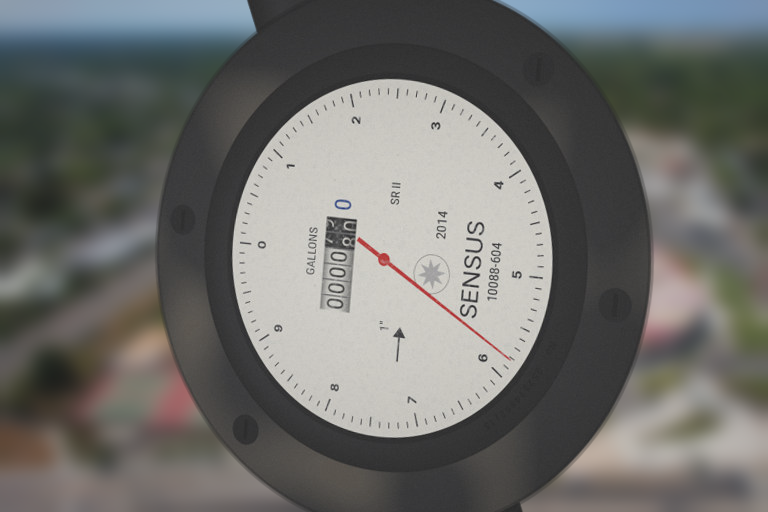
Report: 795.8 gal
